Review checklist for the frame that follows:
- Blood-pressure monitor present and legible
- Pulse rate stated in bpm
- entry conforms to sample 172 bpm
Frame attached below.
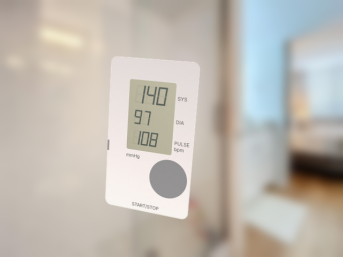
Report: 108 bpm
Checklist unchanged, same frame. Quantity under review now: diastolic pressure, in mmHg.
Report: 97 mmHg
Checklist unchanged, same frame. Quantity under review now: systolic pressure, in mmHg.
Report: 140 mmHg
